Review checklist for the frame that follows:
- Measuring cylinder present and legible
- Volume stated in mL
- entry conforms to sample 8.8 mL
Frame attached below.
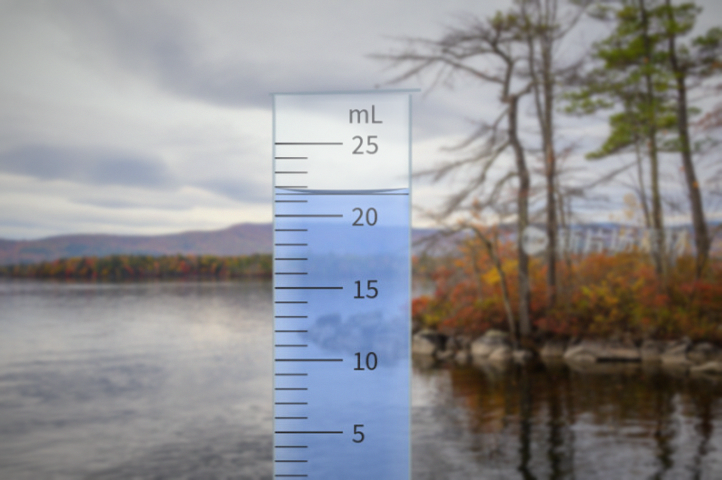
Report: 21.5 mL
